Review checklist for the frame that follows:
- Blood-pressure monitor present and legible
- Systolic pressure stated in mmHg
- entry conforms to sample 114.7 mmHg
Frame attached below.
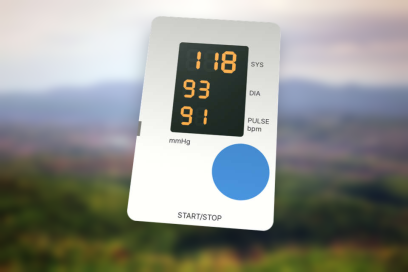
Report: 118 mmHg
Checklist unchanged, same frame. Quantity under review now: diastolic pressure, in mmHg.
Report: 93 mmHg
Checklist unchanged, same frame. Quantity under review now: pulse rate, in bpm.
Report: 91 bpm
